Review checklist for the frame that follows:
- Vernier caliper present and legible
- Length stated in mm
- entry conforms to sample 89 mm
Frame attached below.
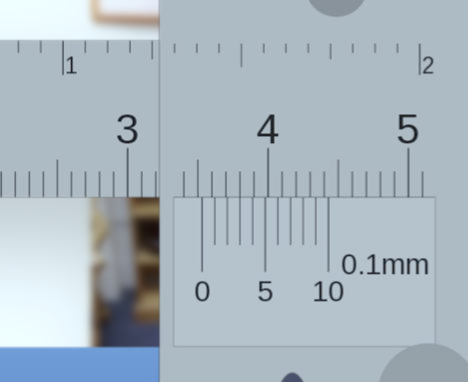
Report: 35.3 mm
